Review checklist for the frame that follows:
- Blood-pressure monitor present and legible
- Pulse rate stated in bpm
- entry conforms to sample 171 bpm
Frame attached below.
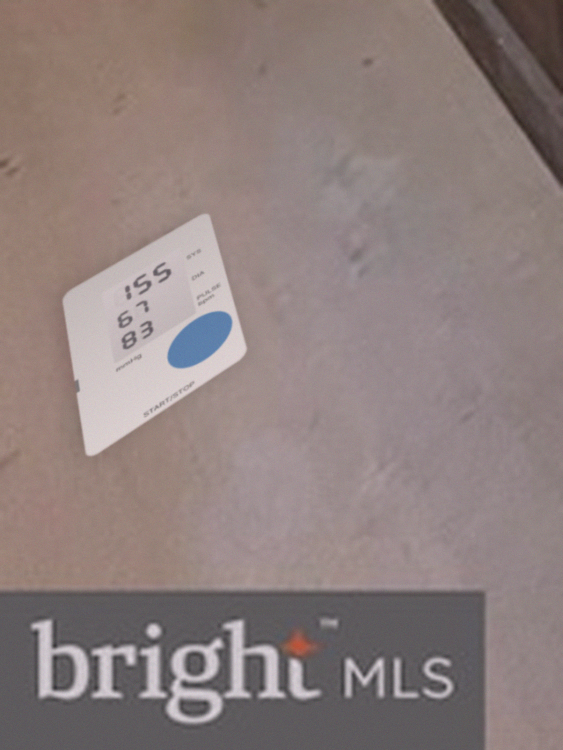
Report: 83 bpm
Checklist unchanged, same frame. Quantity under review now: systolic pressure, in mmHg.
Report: 155 mmHg
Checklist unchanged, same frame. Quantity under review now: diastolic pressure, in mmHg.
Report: 67 mmHg
